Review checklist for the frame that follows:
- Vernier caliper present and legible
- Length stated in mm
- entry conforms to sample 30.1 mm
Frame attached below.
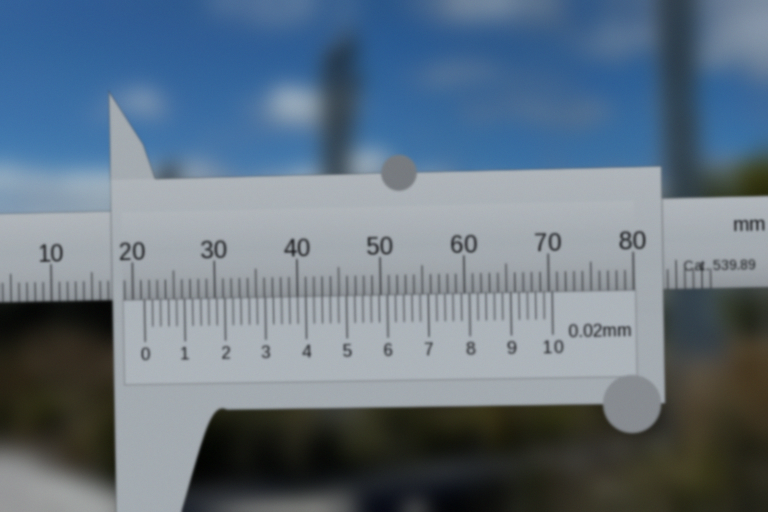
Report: 21.4 mm
